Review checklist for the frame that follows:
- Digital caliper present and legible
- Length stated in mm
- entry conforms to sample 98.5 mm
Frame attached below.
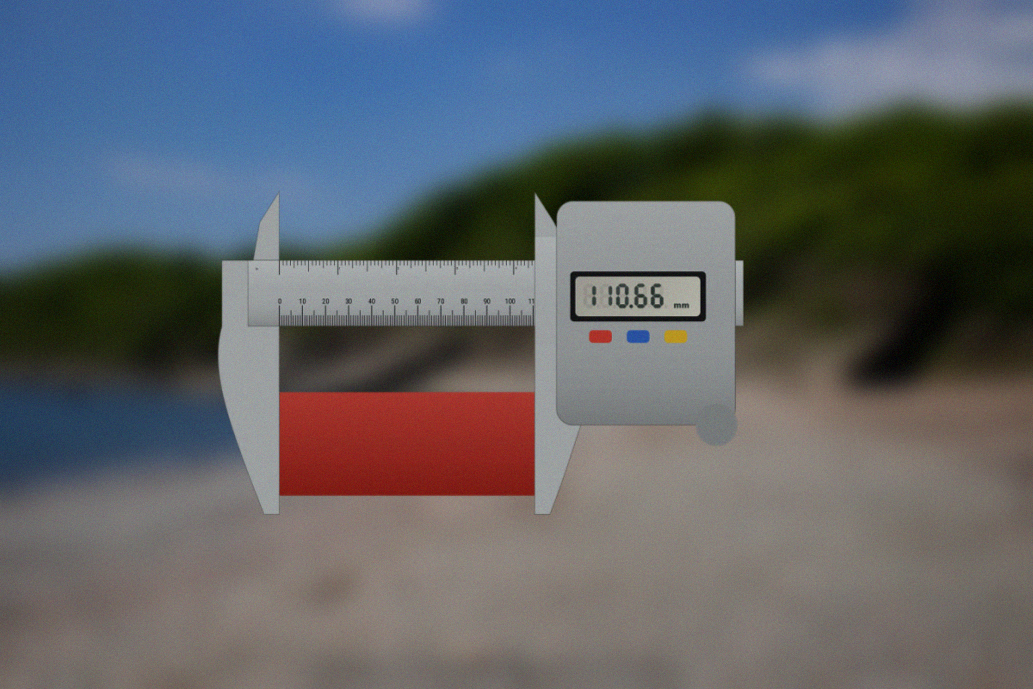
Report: 110.66 mm
